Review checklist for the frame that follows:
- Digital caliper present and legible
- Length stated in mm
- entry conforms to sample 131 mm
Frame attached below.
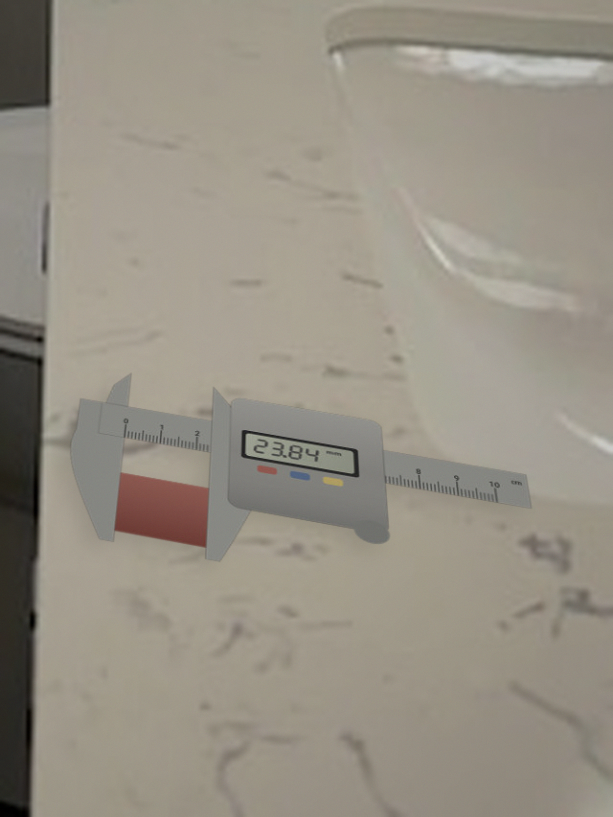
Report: 23.84 mm
